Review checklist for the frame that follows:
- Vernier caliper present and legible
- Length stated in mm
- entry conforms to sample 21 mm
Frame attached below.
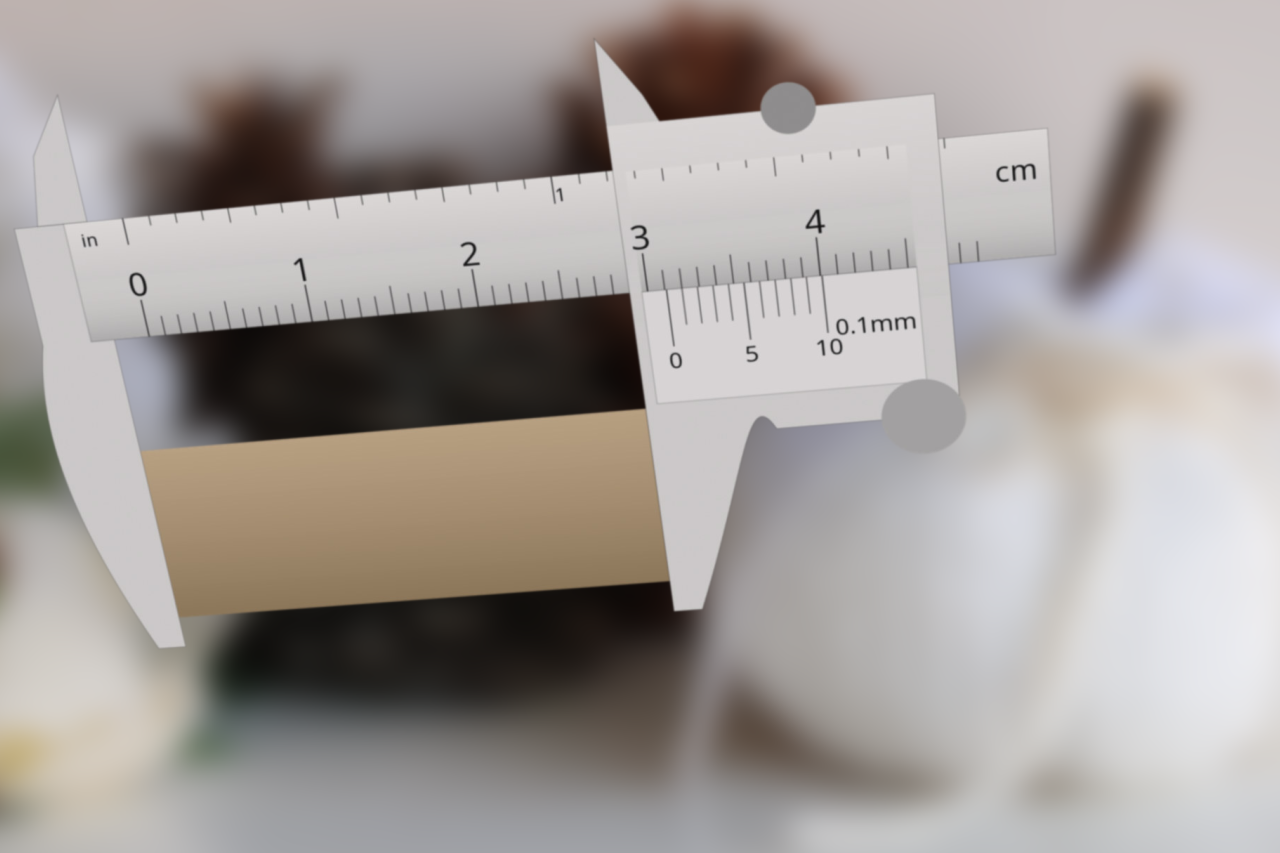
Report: 31.1 mm
